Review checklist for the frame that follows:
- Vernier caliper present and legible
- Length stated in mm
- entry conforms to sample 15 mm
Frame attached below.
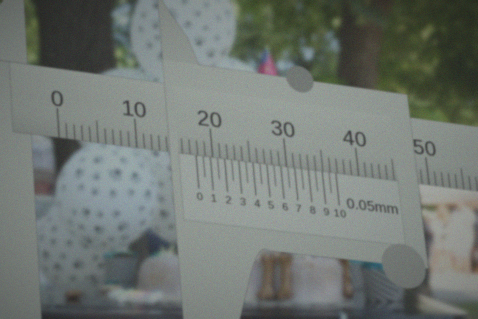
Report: 17.8 mm
